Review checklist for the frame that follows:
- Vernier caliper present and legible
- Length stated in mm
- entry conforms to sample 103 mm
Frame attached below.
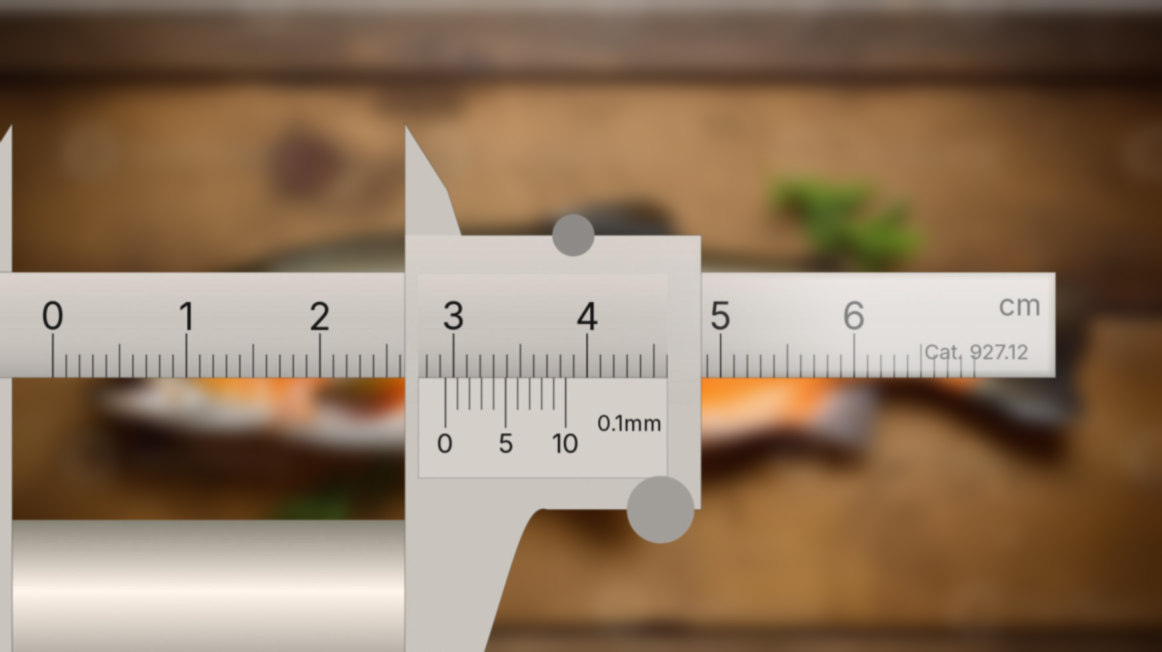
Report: 29.4 mm
